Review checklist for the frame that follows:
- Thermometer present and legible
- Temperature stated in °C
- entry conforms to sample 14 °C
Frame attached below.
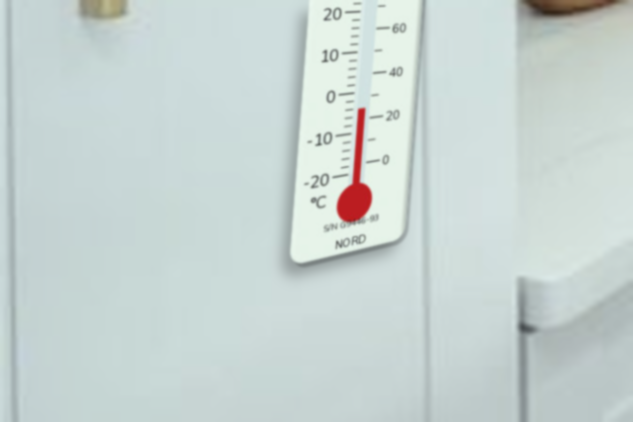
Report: -4 °C
